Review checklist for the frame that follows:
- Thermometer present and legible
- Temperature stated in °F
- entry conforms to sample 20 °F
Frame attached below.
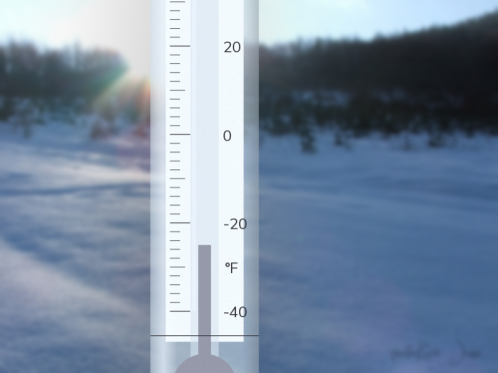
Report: -25 °F
